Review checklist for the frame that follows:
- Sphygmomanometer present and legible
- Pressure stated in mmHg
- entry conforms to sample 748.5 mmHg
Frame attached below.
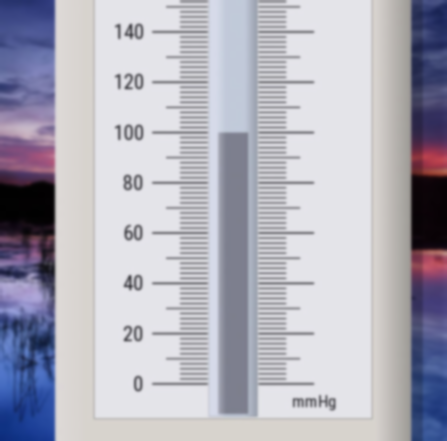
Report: 100 mmHg
